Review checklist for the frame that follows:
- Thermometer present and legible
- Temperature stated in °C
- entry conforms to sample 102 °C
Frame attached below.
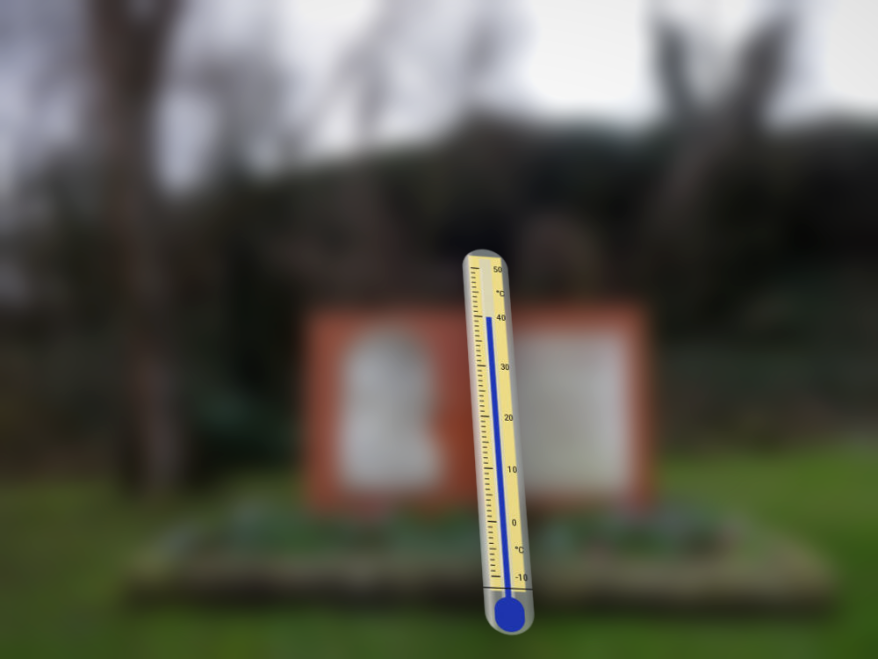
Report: 40 °C
